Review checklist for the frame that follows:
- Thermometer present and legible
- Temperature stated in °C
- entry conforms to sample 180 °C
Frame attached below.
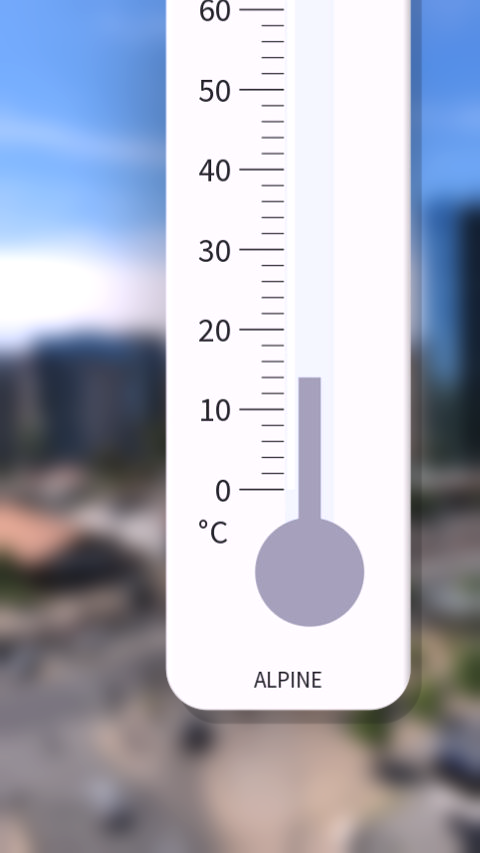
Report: 14 °C
